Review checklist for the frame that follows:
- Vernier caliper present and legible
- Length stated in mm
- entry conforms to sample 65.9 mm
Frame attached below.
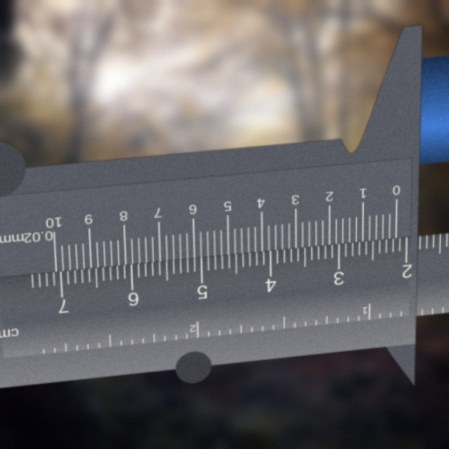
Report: 21.6 mm
